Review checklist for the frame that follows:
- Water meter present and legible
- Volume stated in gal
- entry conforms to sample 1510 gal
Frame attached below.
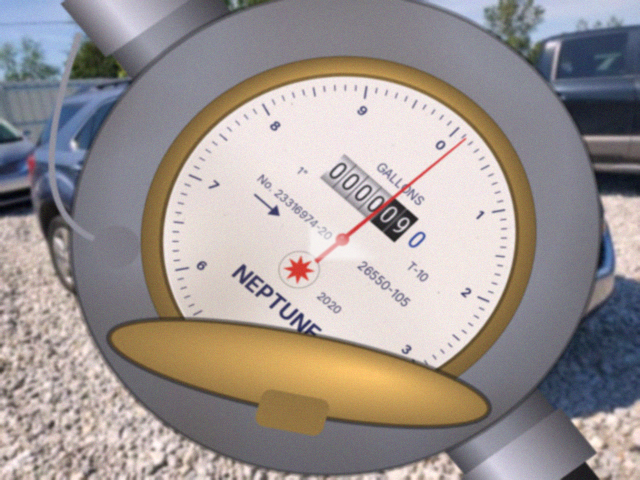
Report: 90.1 gal
